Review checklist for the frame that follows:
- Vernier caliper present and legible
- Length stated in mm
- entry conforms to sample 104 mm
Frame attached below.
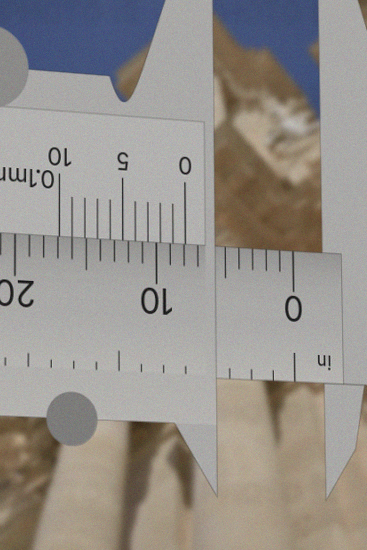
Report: 7.9 mm
